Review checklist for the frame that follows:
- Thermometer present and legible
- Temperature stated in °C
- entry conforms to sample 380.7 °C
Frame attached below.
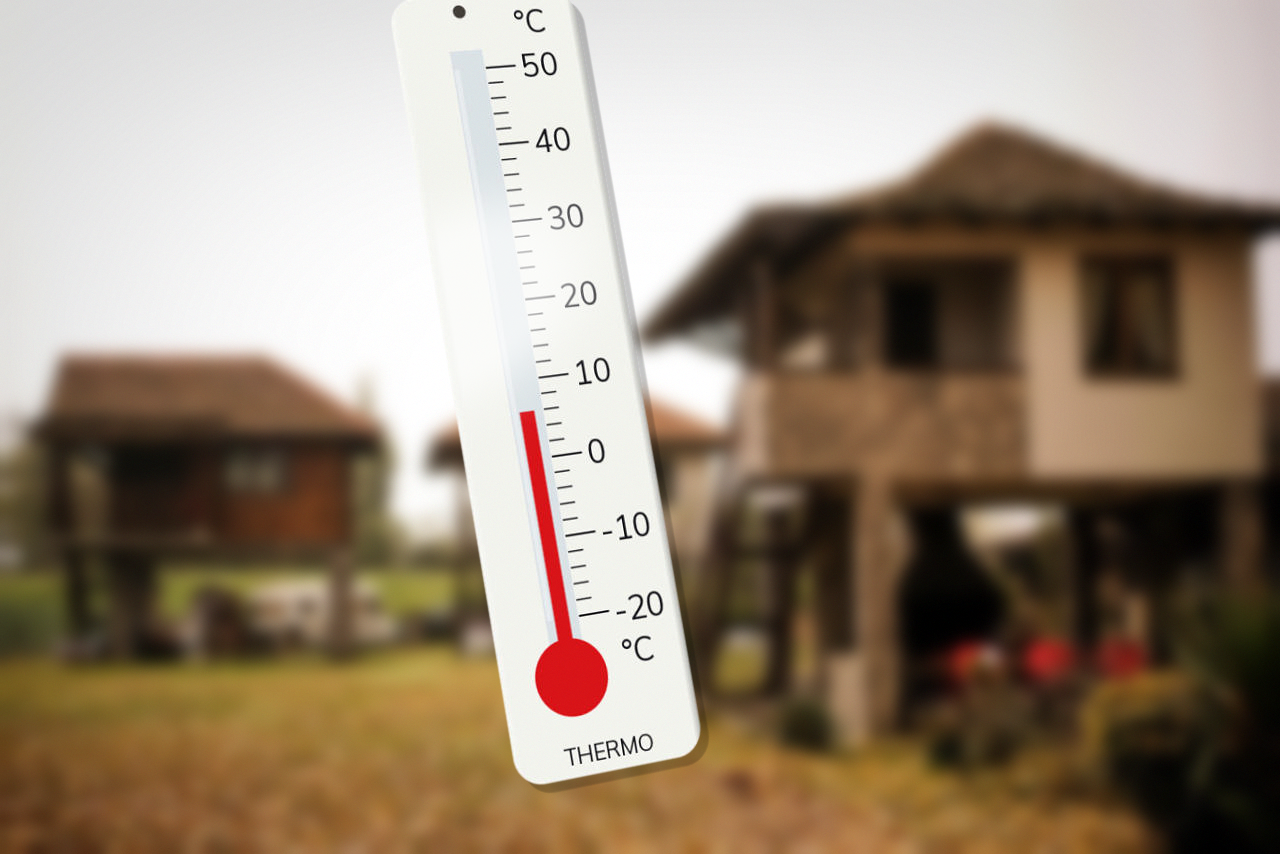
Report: 6 °C
